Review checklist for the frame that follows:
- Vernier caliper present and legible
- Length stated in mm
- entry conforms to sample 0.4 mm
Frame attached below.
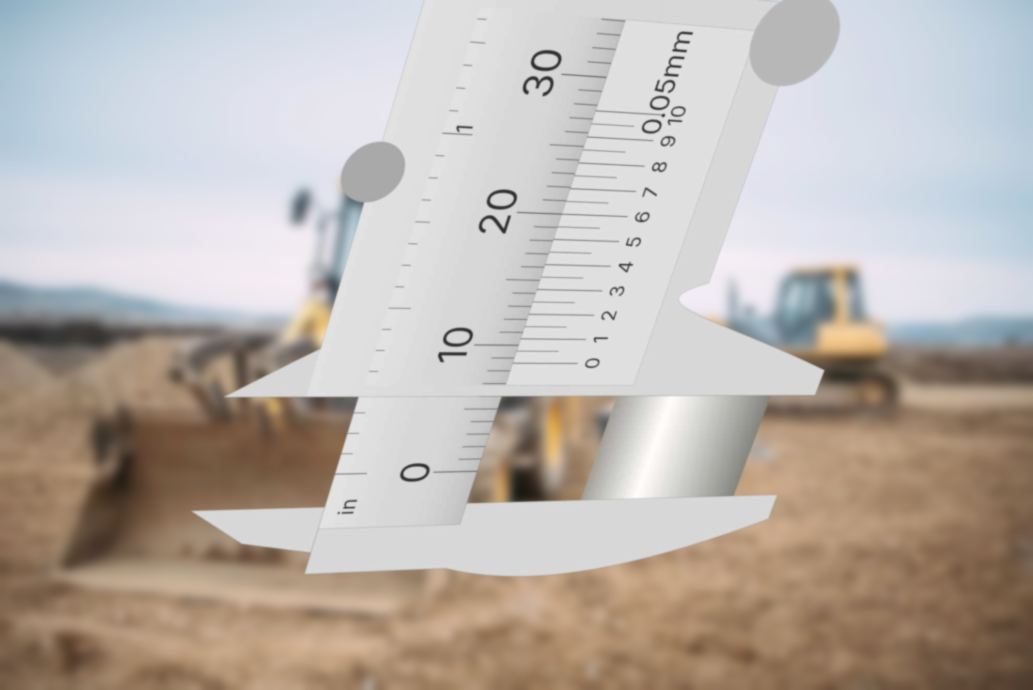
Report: 8.6 mm
